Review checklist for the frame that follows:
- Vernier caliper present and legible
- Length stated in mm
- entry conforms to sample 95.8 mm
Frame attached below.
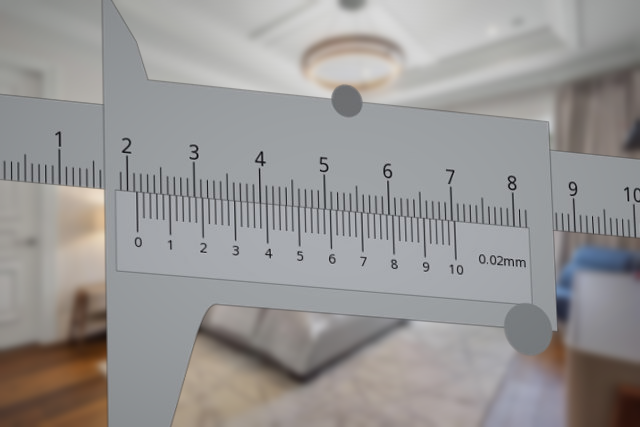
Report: 21.4 mm
